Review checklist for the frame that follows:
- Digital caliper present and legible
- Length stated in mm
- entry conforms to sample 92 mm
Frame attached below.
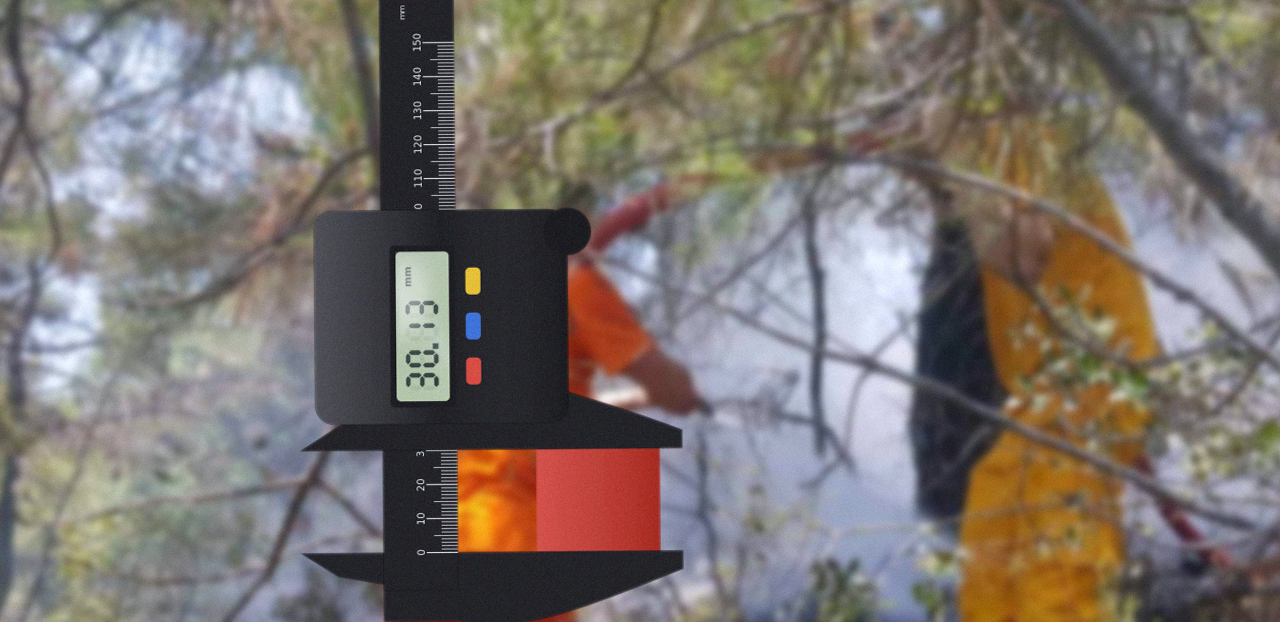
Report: 30.13 mm
